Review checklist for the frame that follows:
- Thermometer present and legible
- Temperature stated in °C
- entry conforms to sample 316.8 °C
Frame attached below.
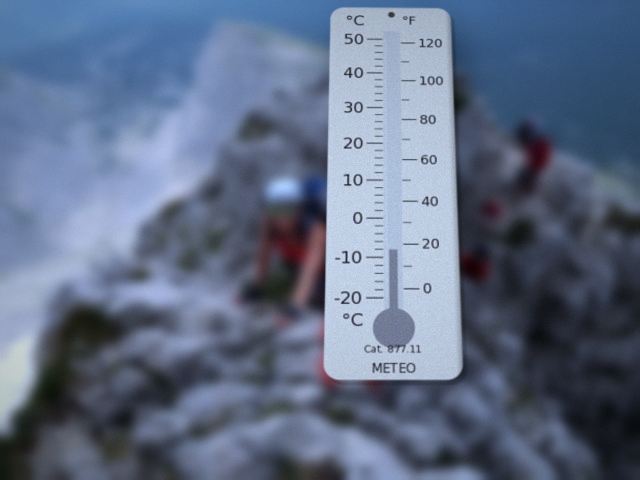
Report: -8 °C
